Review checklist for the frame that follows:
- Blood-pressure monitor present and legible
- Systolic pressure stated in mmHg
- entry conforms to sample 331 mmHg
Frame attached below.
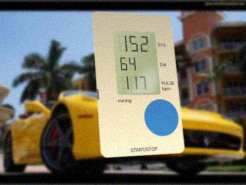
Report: 152 mmHg
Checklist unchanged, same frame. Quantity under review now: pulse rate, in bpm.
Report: 117 bpm
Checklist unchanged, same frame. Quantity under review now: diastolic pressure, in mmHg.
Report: 64 mmHg
